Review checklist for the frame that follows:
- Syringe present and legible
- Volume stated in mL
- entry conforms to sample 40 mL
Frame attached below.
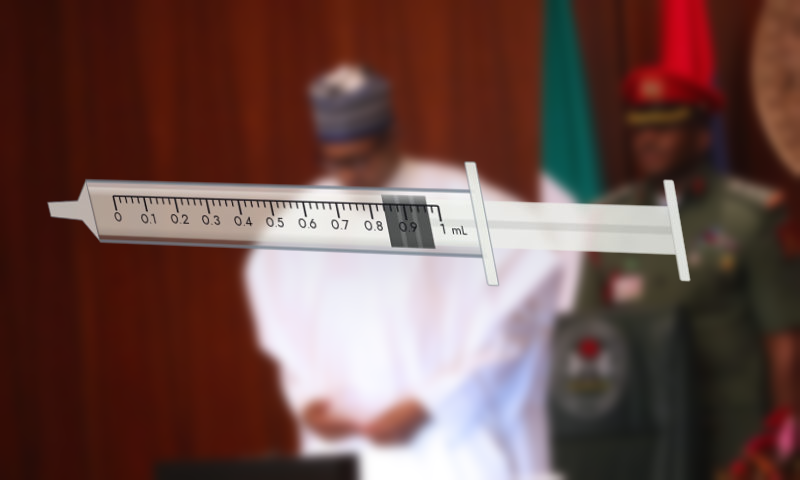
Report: 0.84 mL
